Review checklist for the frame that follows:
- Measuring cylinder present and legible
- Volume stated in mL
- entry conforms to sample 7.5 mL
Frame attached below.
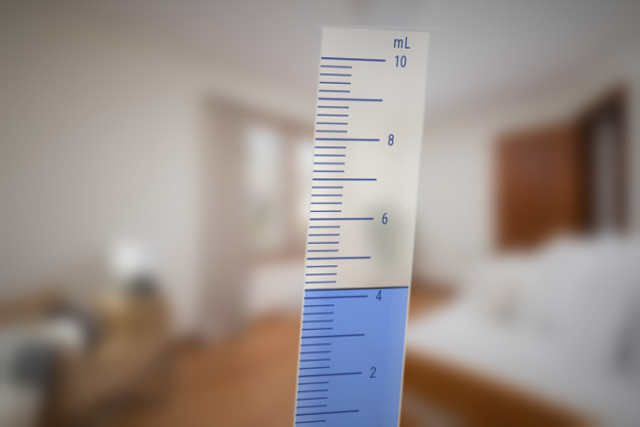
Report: 4.2 mL
